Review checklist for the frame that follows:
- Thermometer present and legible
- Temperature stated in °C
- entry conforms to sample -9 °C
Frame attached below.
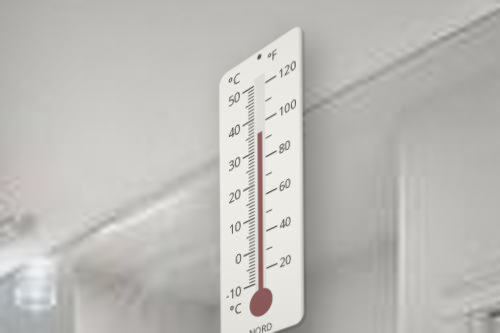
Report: 35 °C
